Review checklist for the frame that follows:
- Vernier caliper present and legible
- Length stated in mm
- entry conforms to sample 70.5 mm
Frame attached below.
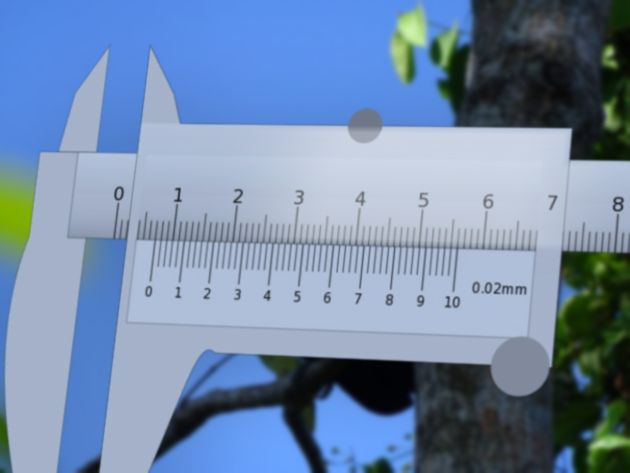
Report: 7.0 mm
